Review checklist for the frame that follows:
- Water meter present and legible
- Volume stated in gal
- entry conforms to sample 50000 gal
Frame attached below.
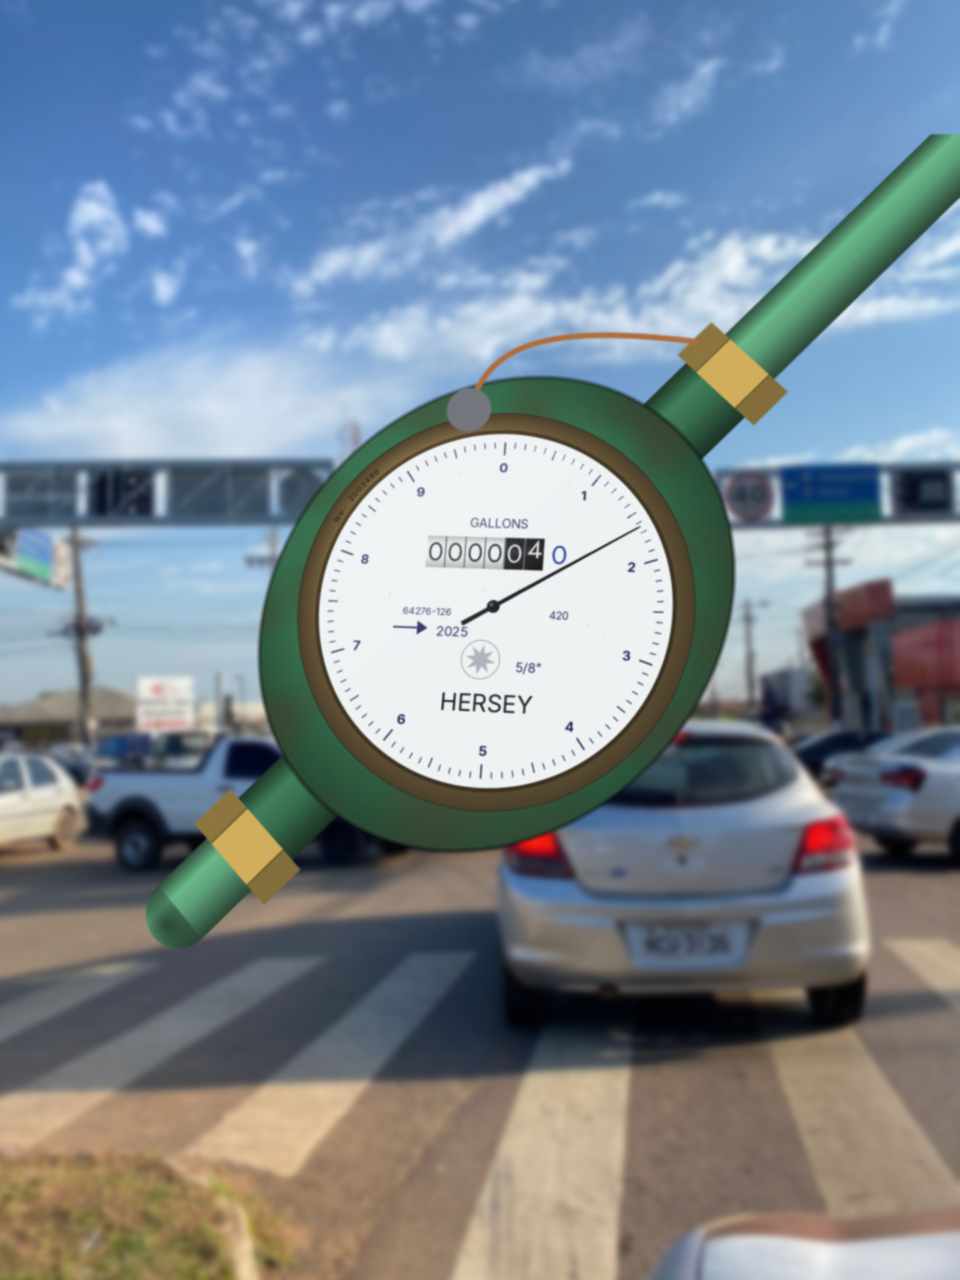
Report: 41.6 gal
